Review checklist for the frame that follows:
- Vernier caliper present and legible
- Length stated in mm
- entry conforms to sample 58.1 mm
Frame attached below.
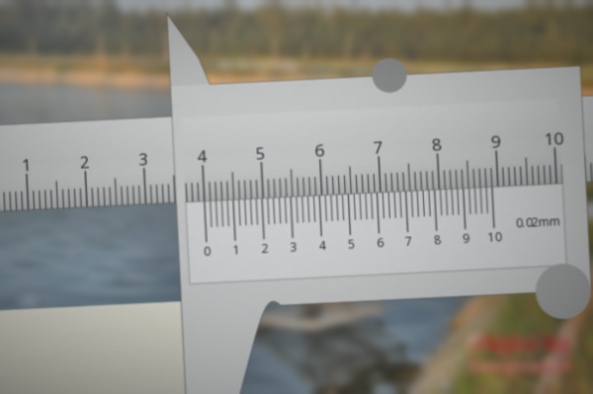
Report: 40.0 mm
